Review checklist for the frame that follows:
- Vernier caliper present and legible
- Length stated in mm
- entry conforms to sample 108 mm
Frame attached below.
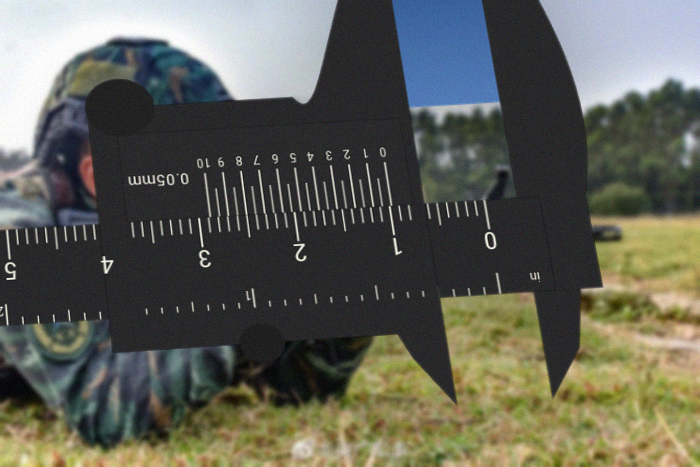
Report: 9.8 mm
